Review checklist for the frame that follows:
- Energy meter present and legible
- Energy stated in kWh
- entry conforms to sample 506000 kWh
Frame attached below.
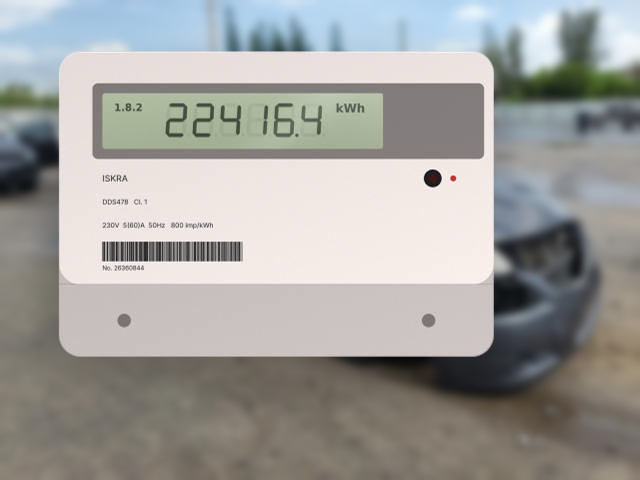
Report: 22416.4 kWh
